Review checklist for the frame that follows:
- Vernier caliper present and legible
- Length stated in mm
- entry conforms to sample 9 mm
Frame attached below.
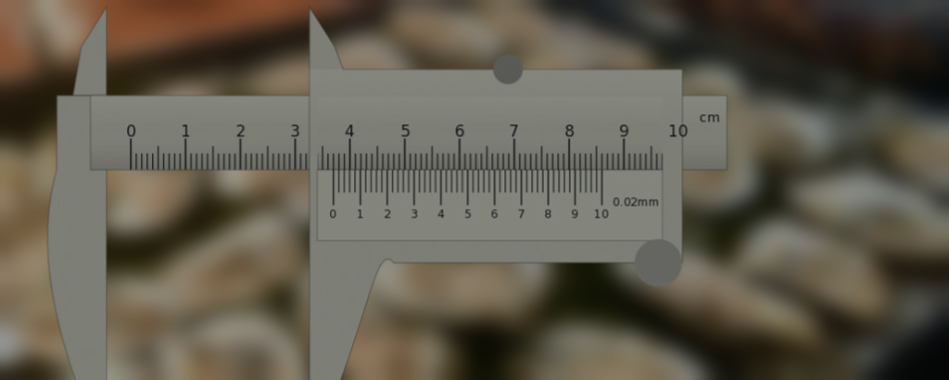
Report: 37.0 mm
